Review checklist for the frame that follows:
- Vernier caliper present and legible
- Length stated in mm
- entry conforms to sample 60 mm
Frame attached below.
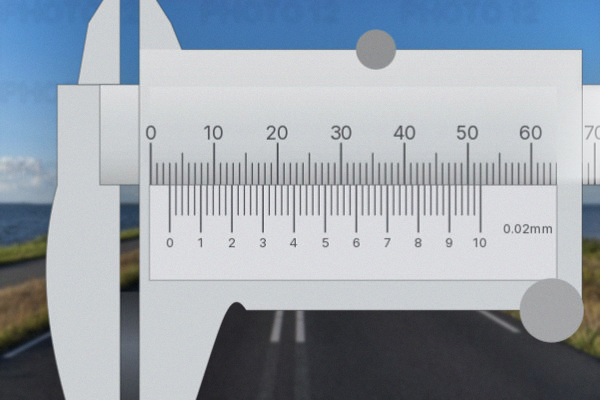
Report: 3.0 mm
